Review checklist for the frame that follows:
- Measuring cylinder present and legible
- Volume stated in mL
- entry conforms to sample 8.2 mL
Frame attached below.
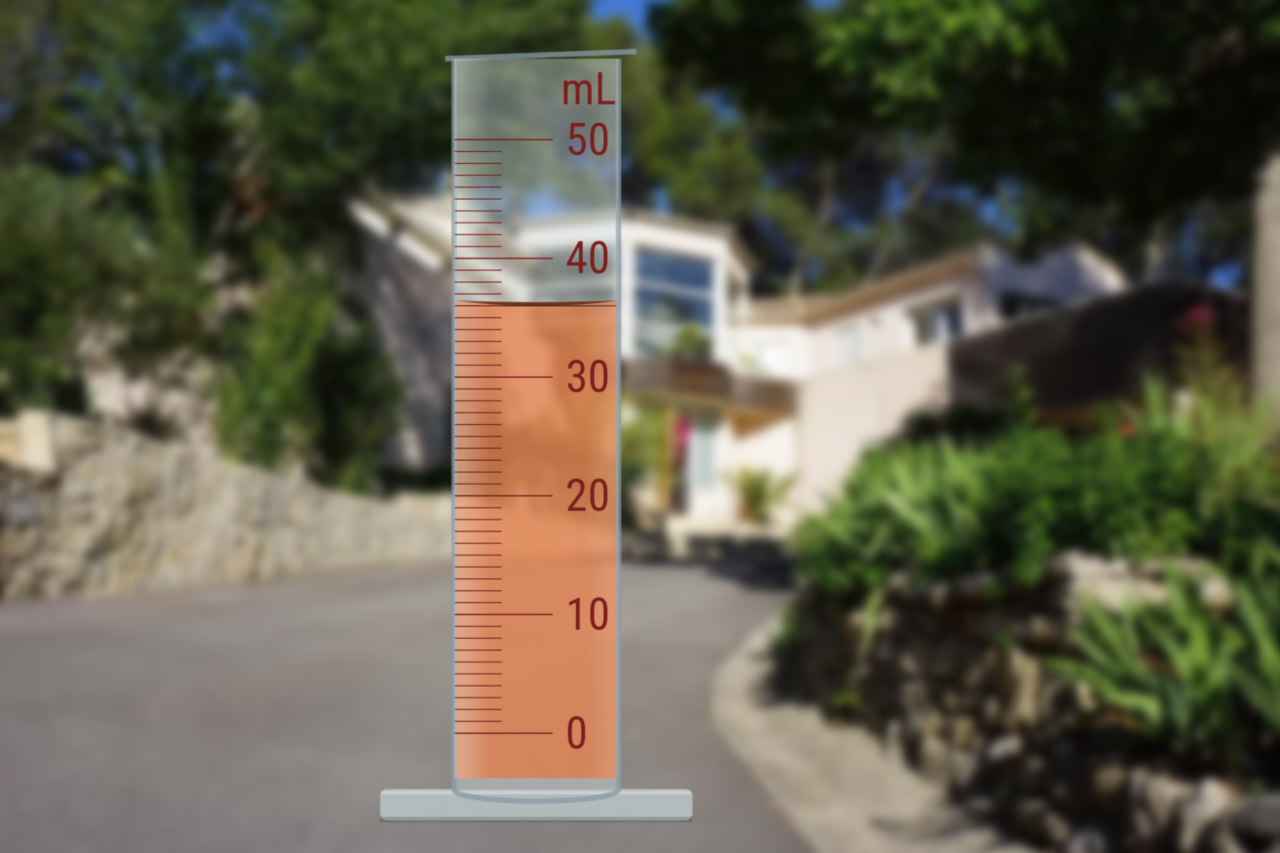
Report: 36 mL
